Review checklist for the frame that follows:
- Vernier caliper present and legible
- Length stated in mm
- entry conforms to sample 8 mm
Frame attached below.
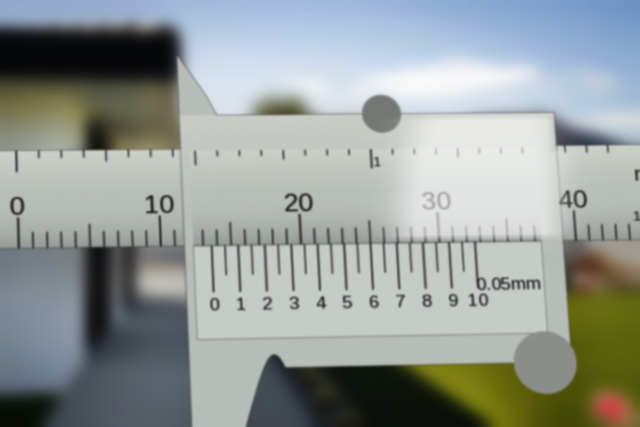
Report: 13.6 mm
